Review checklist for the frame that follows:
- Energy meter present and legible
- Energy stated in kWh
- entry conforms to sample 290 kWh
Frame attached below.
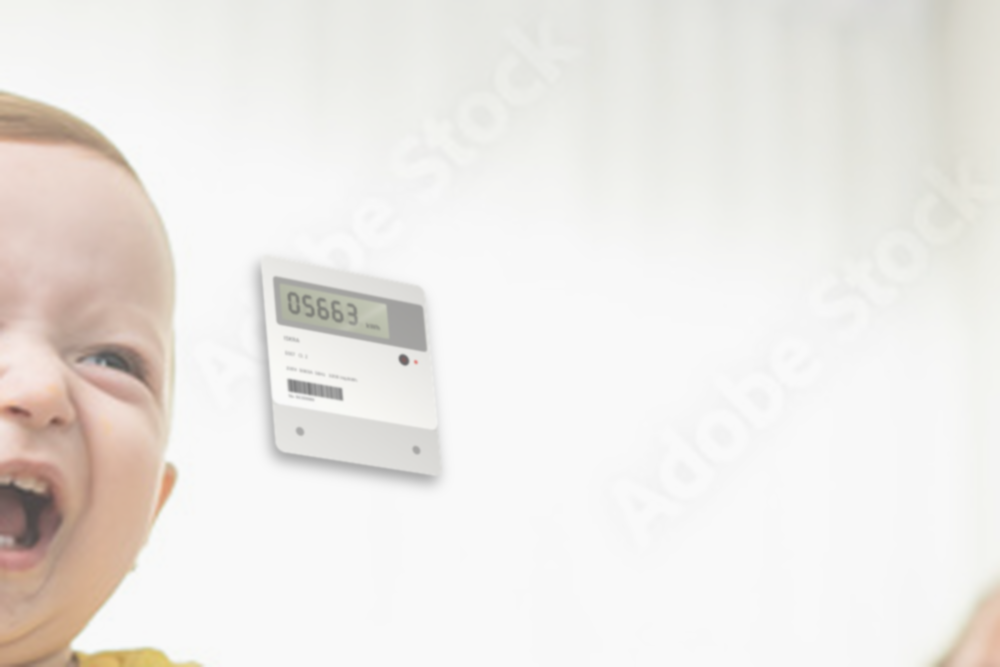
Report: 5663 kWh
